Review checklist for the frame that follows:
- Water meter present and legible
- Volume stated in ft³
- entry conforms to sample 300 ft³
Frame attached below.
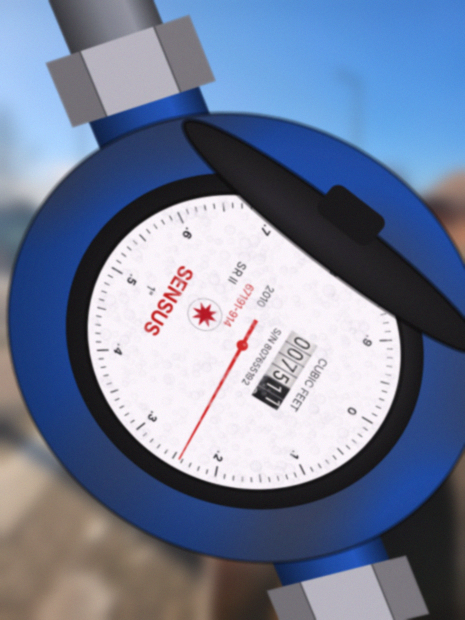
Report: 7511.24 ft³
